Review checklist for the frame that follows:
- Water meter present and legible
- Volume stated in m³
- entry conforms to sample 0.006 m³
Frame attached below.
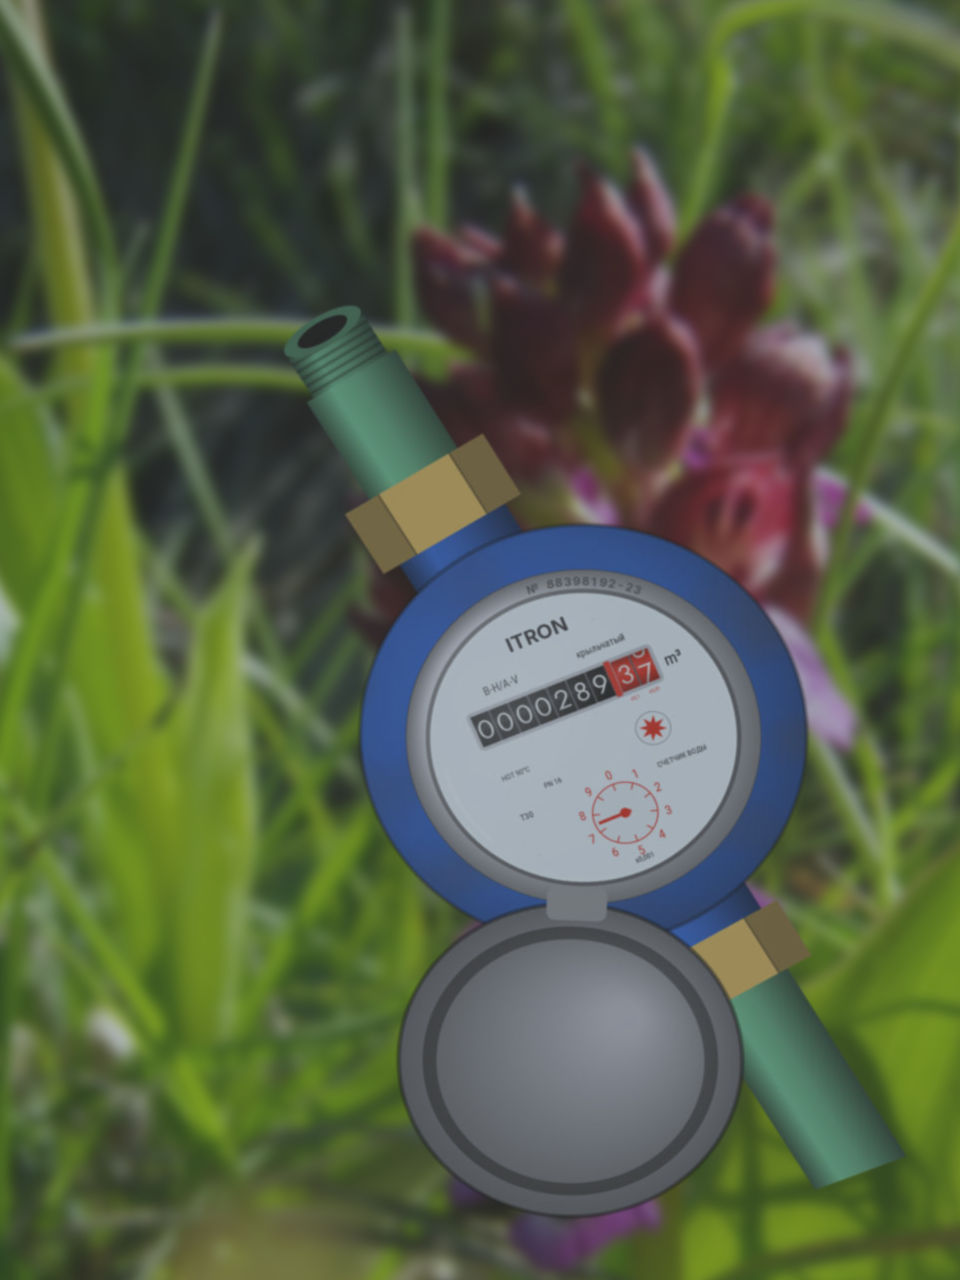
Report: 289.367 m³
